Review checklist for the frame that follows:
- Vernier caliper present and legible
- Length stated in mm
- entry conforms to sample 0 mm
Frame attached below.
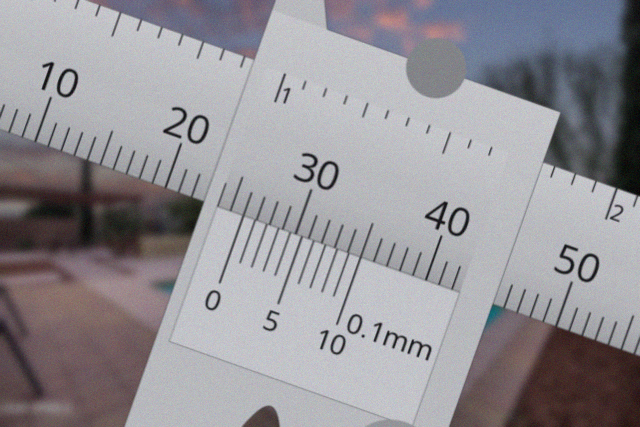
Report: 26.0 mm
